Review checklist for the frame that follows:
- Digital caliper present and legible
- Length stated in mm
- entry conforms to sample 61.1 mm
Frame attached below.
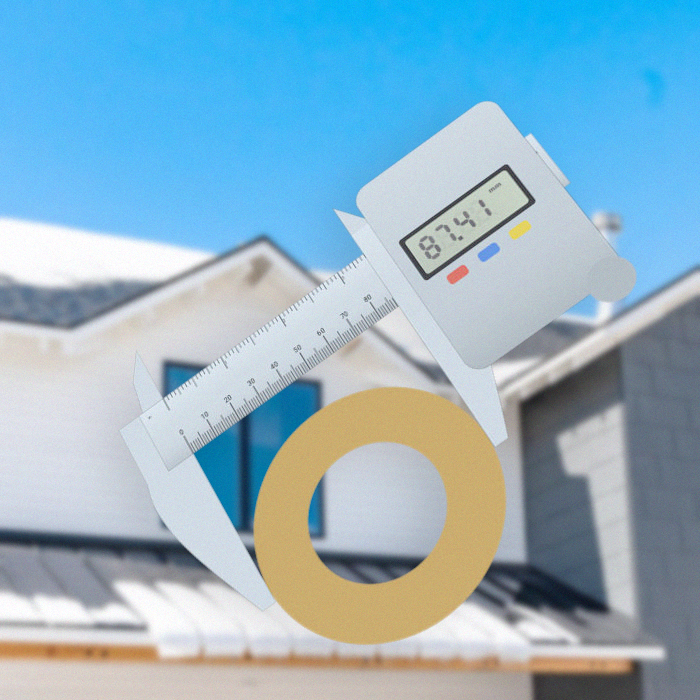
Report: 87.41 mm
